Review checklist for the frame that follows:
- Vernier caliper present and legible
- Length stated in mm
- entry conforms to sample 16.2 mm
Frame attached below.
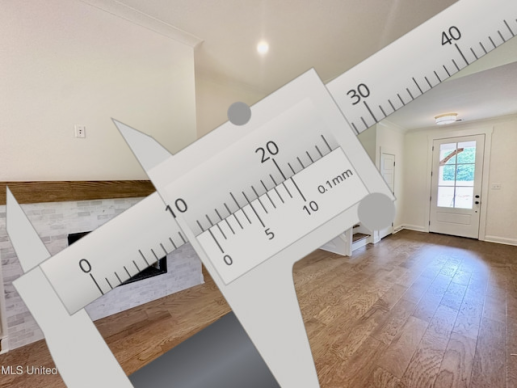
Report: 11.5 mm
